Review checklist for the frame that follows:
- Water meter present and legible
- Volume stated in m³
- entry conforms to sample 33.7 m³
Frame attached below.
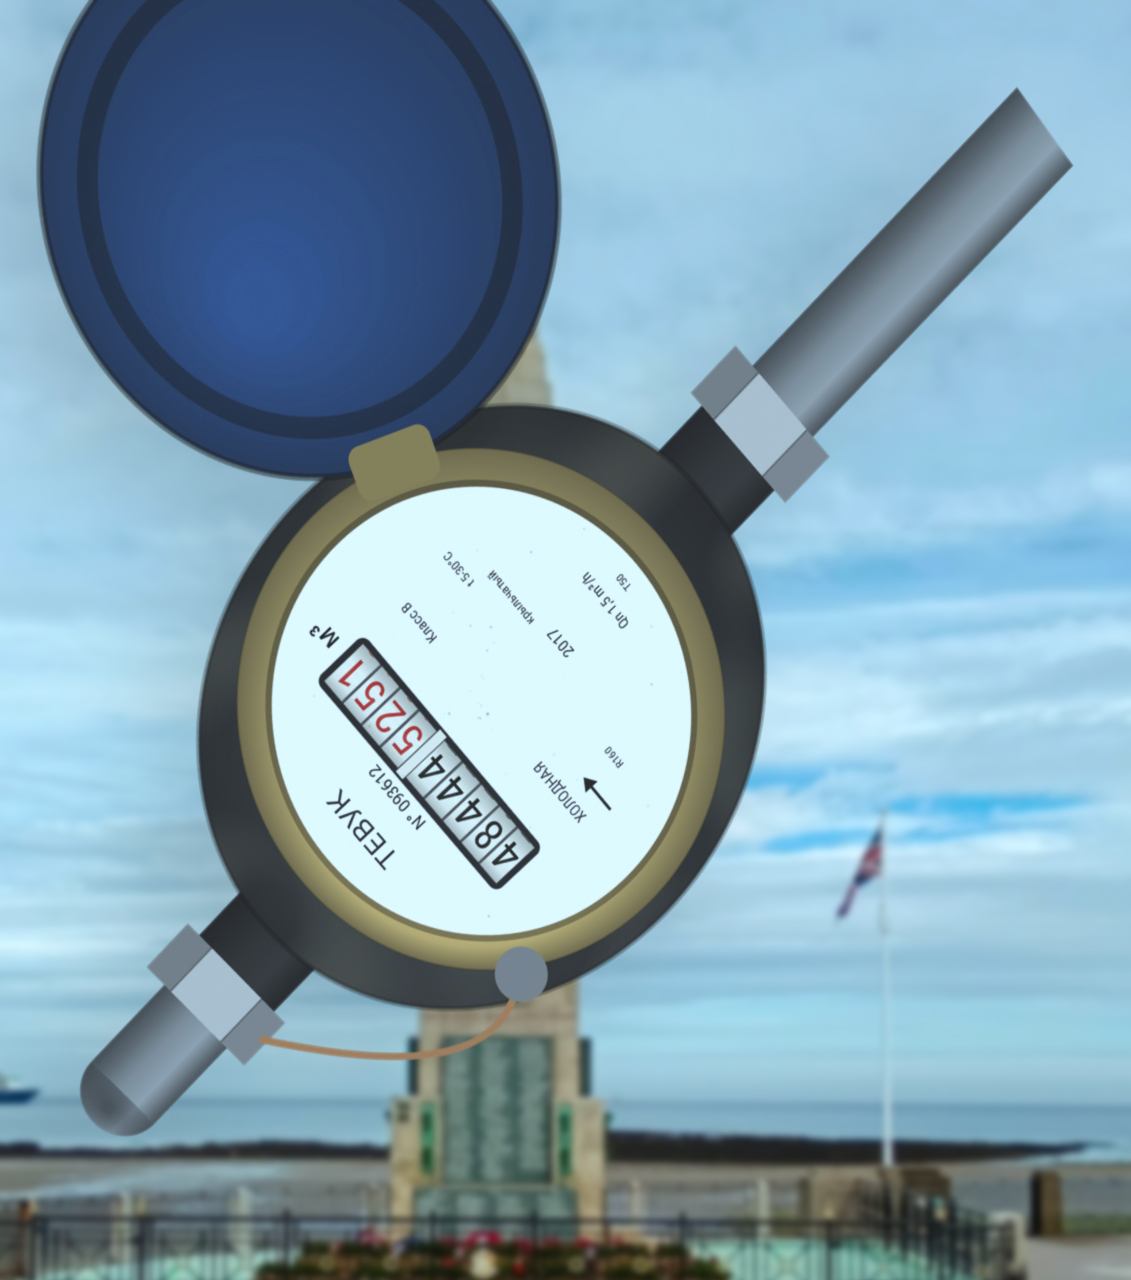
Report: 48444.5251 m³
